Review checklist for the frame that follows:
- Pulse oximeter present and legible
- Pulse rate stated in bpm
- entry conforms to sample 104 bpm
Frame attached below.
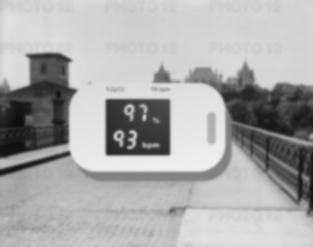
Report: 93 bpm
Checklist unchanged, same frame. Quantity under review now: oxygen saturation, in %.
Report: 97 %
